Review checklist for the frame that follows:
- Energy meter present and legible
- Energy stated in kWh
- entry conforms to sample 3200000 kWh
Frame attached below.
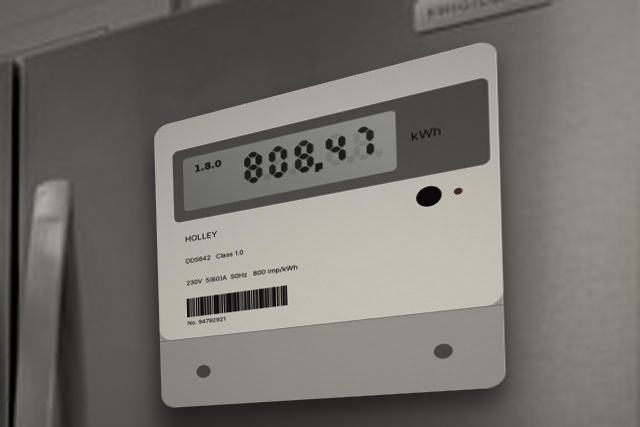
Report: 808.47 kWh
